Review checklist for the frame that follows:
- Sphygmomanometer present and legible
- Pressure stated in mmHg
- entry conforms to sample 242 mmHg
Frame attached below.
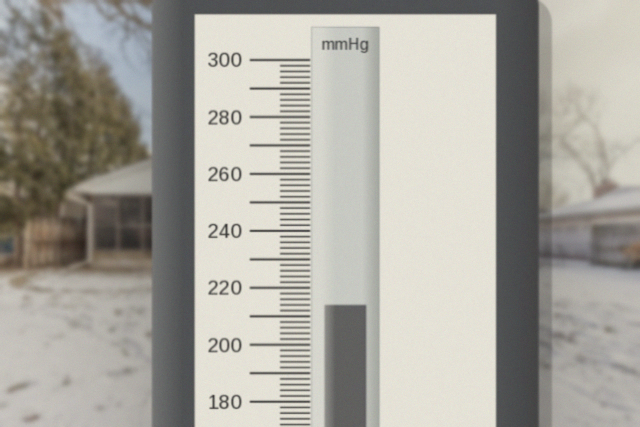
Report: 214 mmHg
